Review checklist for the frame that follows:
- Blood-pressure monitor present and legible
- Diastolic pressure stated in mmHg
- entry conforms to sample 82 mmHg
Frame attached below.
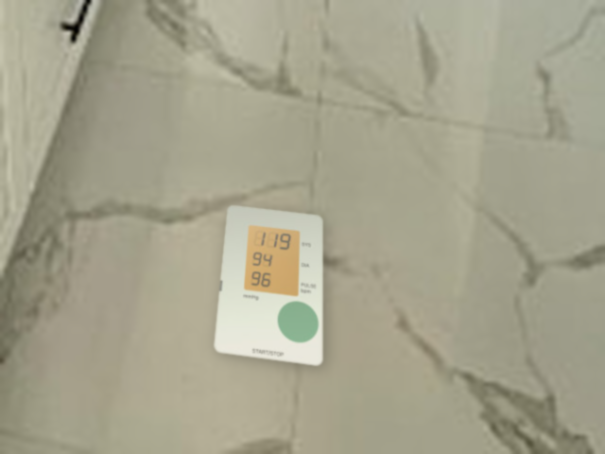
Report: 94 mmHg
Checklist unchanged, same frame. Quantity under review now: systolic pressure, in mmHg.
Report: 119 mmHg
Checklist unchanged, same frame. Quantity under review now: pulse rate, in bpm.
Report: 96 bpm
